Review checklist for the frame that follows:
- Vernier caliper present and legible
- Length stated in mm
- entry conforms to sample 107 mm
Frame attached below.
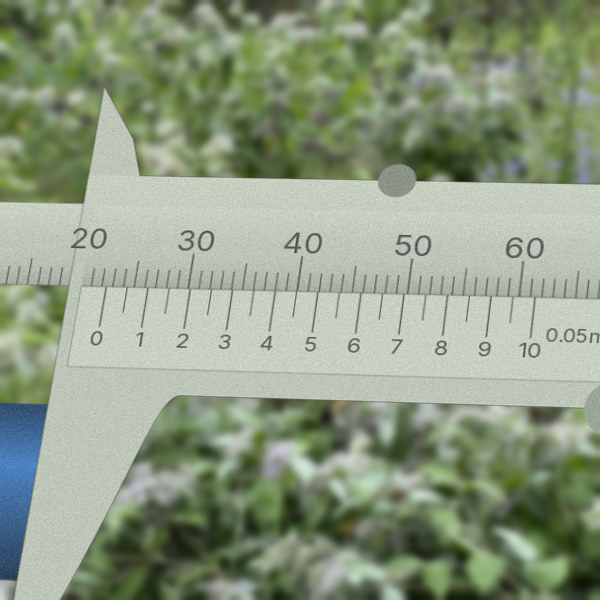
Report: 22.4 mm
